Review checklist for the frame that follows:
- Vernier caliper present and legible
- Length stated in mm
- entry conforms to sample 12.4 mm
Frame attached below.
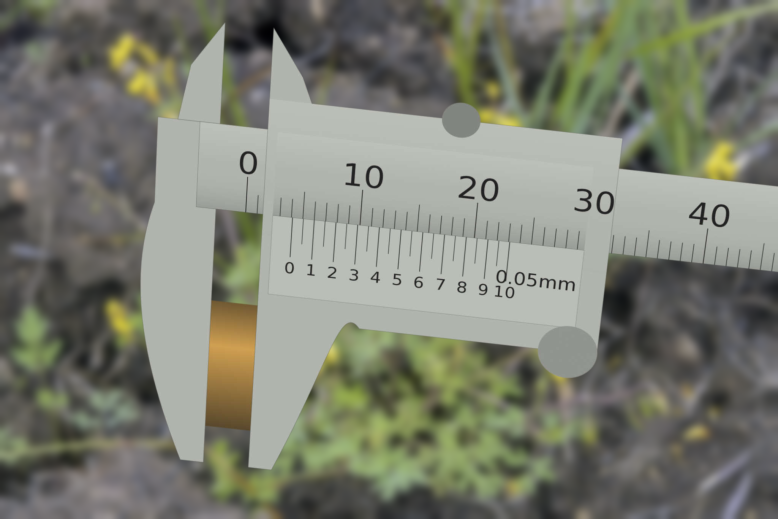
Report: 4.1 mm
